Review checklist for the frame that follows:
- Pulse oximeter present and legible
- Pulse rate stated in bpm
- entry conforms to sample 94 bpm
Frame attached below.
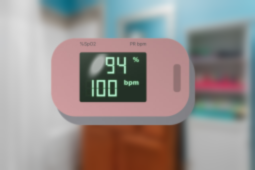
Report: 100 bpm
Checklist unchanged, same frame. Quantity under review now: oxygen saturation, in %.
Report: 94 %
